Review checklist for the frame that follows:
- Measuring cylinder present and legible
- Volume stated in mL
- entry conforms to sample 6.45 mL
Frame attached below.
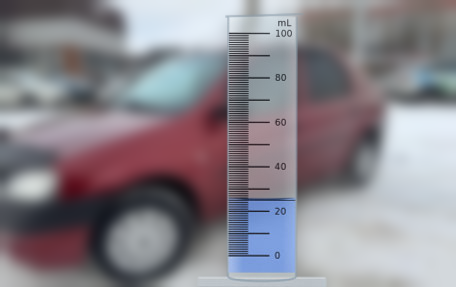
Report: 25 mL
